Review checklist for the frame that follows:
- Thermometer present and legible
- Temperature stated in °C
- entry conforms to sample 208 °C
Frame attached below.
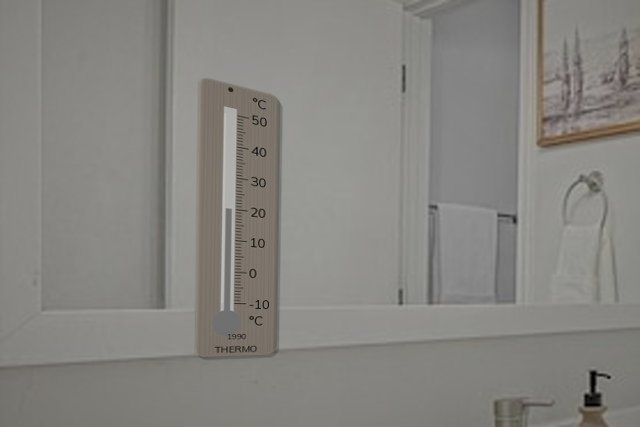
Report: 20 °C
